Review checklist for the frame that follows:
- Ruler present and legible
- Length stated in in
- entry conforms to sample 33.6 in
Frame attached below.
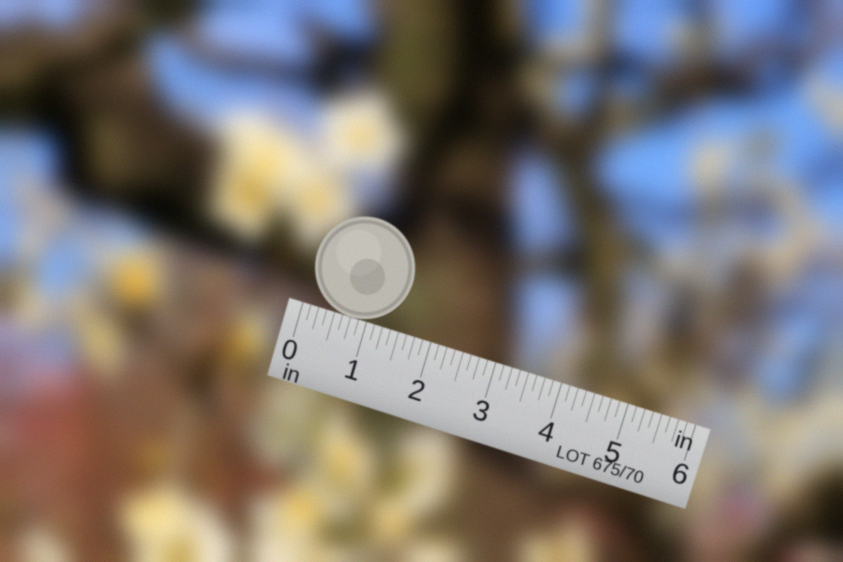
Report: 1.5 in
